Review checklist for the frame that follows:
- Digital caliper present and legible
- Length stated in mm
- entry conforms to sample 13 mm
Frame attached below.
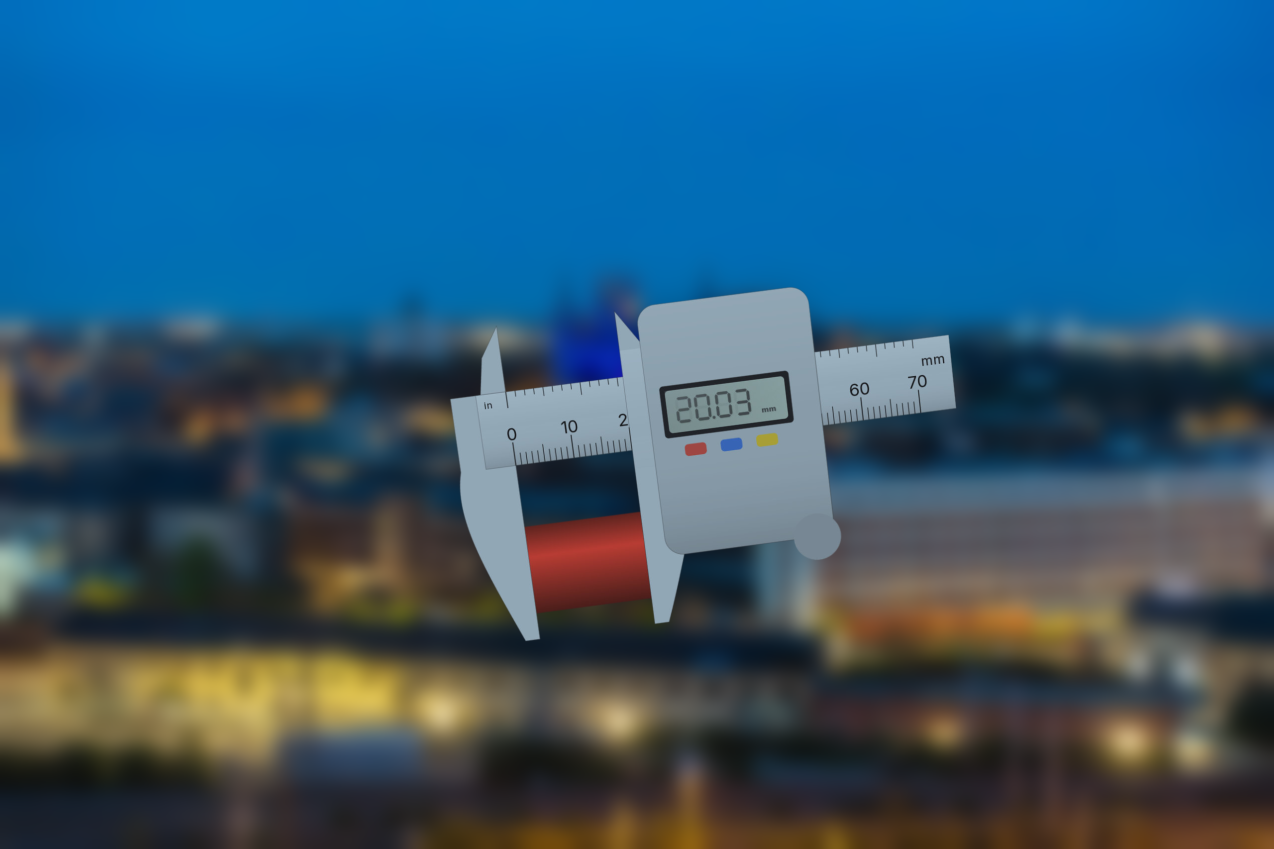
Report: 20.03 mm
